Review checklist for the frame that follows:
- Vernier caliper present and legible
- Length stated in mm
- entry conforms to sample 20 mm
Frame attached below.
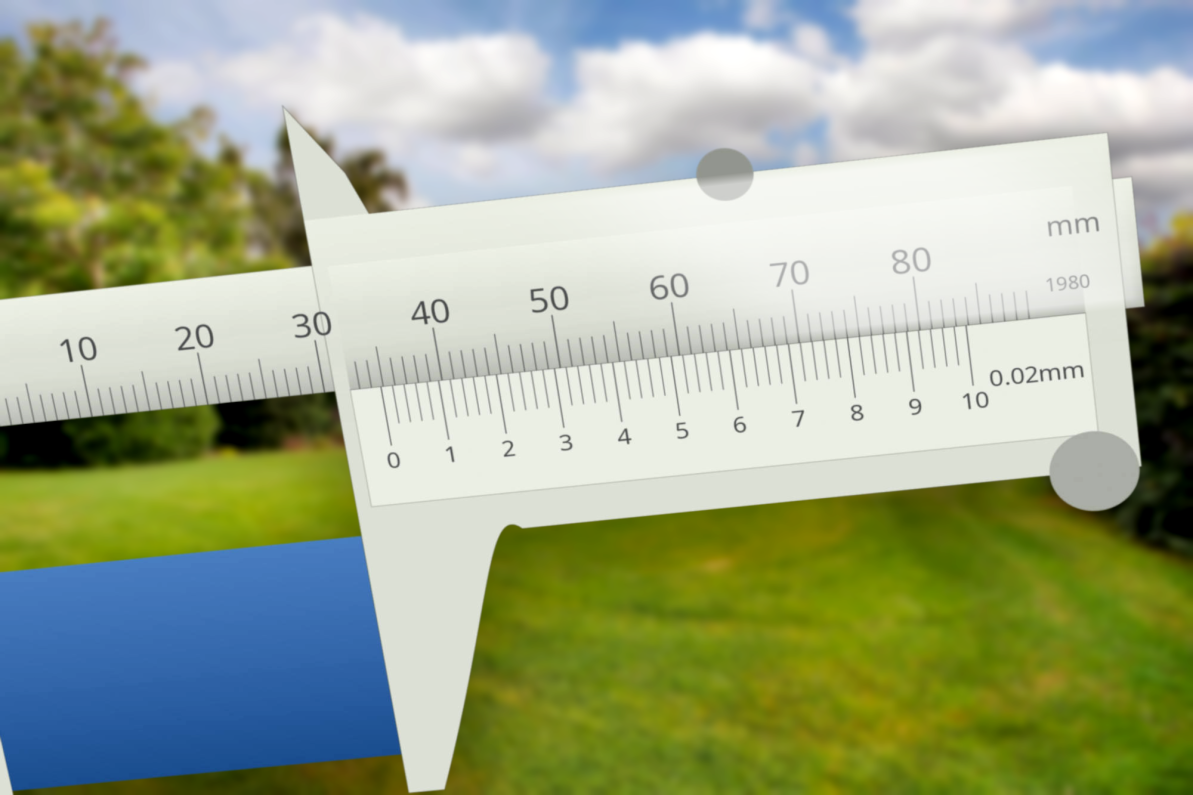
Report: 34.8 mm
